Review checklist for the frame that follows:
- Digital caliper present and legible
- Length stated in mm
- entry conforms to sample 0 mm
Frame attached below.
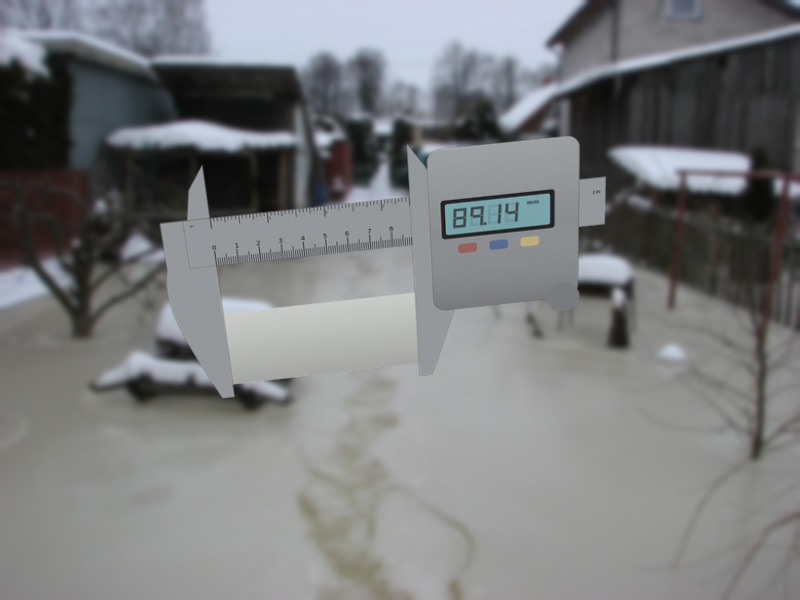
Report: 89.14 mm
